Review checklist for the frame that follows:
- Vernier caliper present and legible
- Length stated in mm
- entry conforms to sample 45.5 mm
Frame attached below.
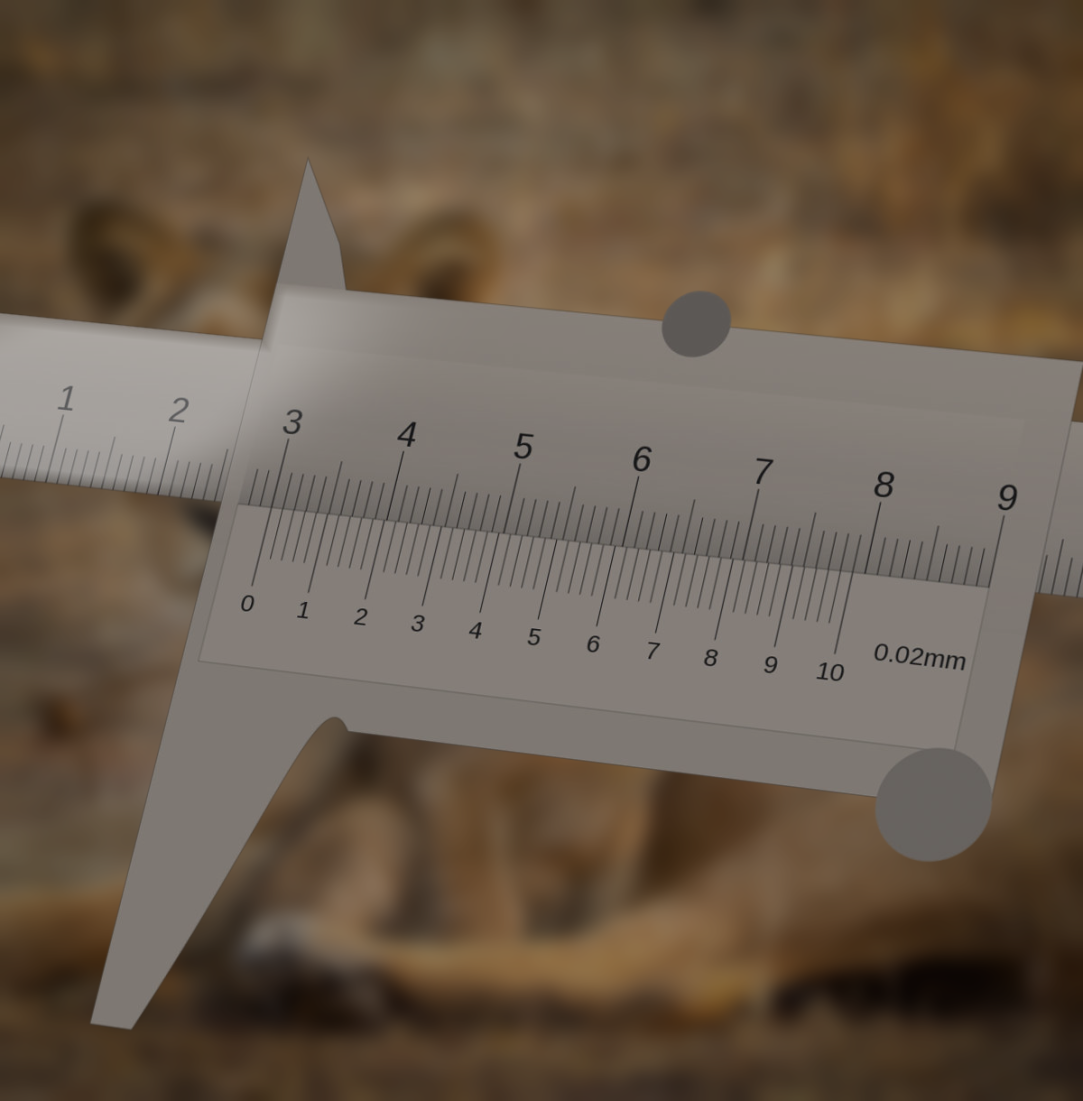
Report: 30.0 mm
